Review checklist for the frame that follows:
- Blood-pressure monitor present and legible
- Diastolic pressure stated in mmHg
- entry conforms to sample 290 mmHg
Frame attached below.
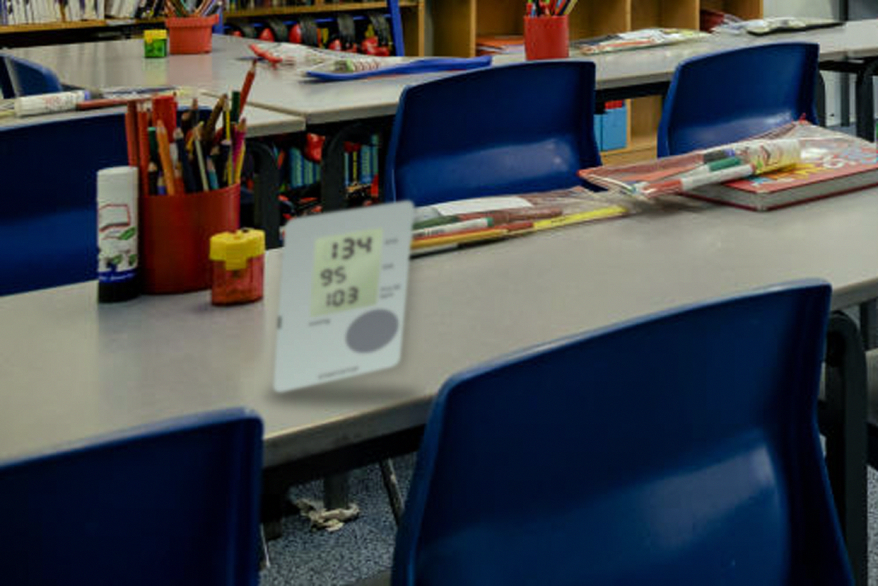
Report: 95 mmHg
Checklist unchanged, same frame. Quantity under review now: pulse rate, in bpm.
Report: 103 bpm
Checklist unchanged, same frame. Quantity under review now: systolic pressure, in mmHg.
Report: 134 mmHg
